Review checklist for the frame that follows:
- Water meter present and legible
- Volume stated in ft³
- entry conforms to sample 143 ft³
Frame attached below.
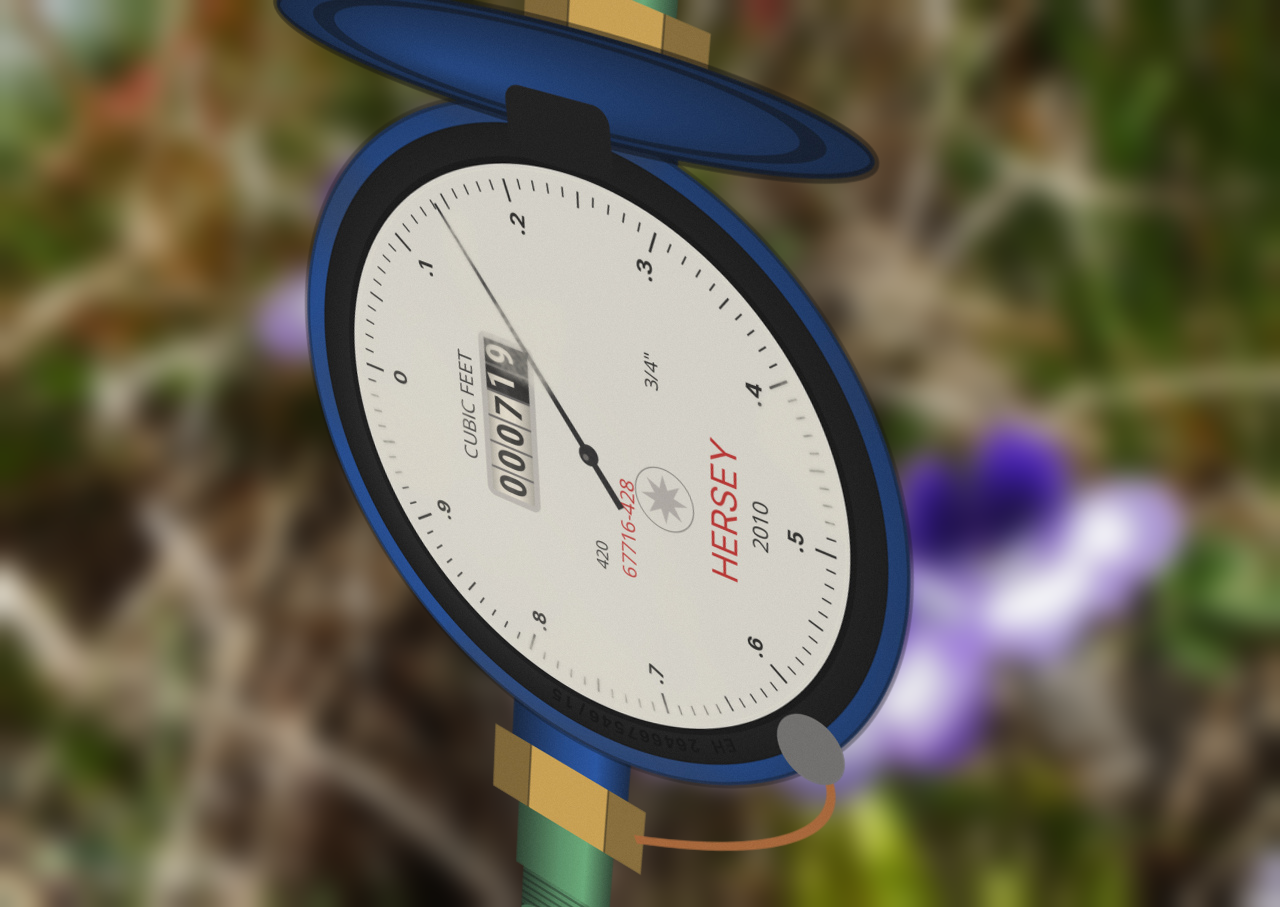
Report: 719.14 ft³
